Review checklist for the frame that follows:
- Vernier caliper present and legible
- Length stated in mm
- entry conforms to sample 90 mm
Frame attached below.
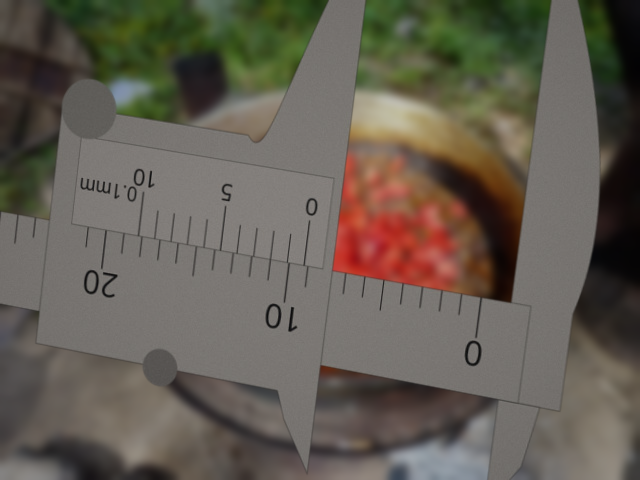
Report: 9.2 mm
